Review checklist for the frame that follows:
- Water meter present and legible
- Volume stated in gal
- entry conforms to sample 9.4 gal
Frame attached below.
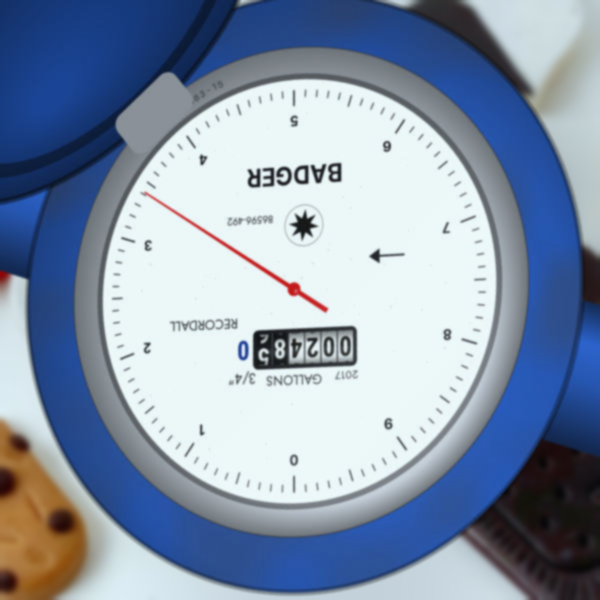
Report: 24853.4 gal
